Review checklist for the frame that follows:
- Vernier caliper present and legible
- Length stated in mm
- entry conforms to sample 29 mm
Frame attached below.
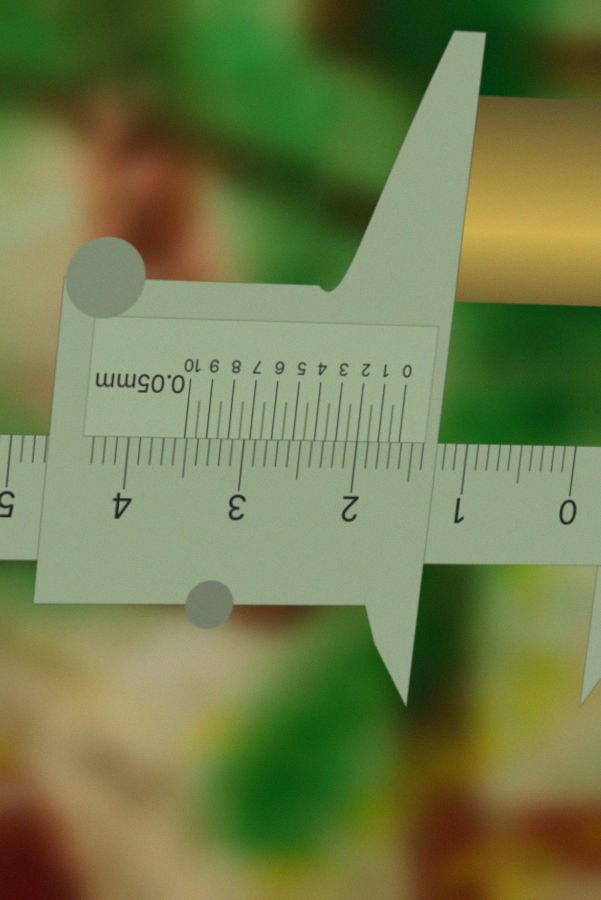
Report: 16.2 mm
